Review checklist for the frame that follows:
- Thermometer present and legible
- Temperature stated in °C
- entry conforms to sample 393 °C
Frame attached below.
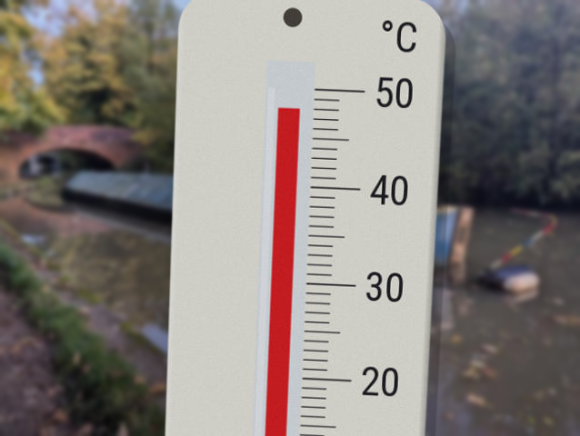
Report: 48 °C
